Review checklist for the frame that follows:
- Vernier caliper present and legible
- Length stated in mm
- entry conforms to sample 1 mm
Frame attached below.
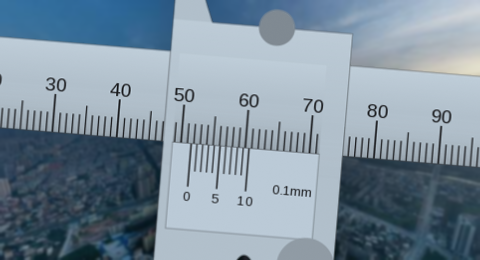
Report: 51.6 mm
